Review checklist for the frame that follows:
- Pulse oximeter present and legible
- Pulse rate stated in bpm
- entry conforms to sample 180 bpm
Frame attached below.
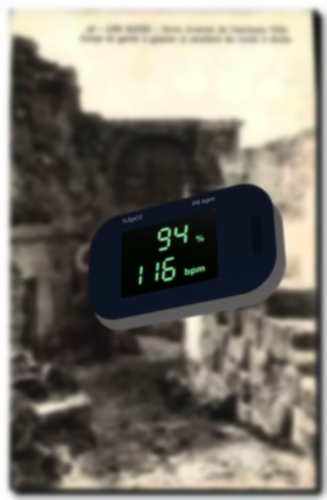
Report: 116 bpm
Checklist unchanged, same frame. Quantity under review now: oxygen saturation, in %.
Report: 94 %
